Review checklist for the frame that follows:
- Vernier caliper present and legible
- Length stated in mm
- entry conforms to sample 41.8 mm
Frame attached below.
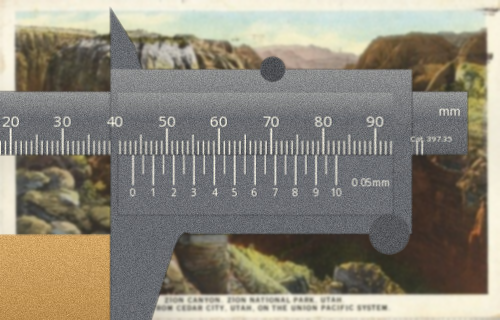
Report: 43.5 mm
